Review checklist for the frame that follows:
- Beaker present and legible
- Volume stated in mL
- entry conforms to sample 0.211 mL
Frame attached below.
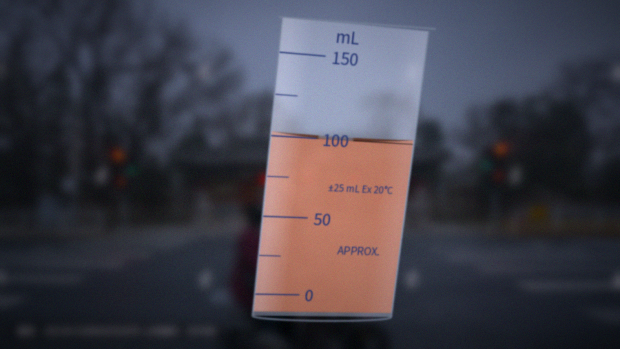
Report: 100 mL
